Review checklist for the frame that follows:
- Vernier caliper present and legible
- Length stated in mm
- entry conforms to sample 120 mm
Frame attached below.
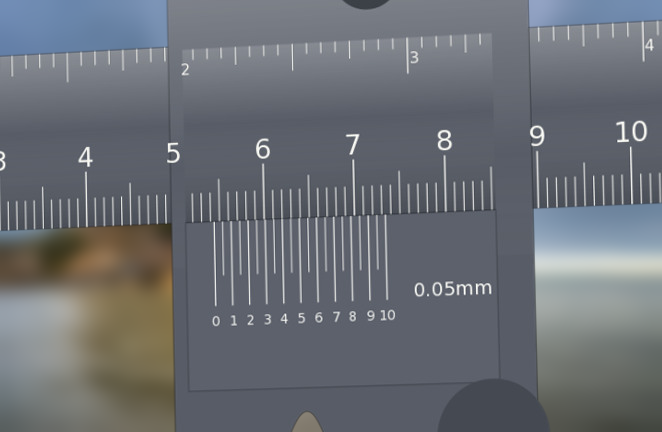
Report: 54.4 mm
